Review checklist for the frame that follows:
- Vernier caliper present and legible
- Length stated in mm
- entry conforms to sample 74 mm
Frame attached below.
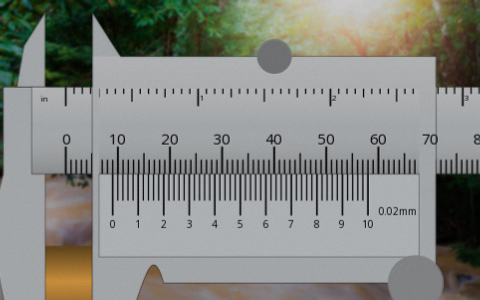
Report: 9.0 mm
